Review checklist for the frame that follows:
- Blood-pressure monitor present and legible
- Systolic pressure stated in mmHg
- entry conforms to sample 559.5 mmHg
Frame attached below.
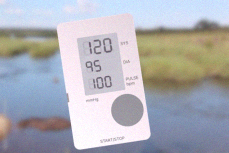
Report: 120 mmHg
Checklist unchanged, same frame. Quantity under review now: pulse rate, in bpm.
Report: 100 bpm
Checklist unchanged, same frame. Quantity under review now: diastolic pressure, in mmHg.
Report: 95 mmHg
